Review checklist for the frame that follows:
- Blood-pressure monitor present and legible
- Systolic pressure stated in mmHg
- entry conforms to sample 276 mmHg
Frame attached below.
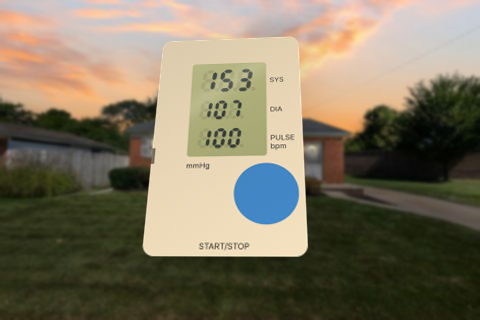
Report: 153 mmHg
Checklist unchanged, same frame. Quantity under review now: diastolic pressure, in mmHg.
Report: 107 mmHg
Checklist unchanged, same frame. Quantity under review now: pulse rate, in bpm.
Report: 100 bpm
